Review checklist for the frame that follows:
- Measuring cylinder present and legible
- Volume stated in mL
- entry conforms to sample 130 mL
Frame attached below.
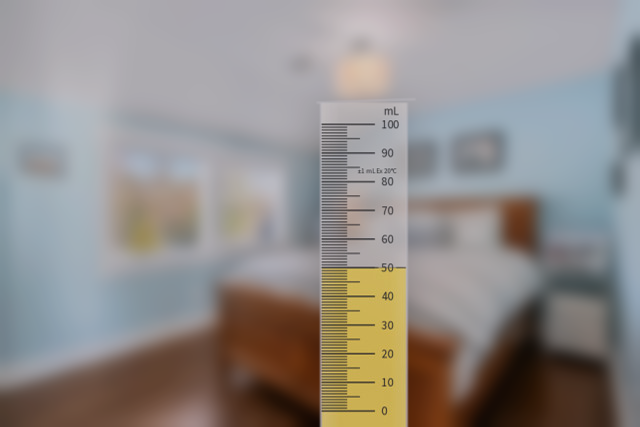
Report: 50 mL
